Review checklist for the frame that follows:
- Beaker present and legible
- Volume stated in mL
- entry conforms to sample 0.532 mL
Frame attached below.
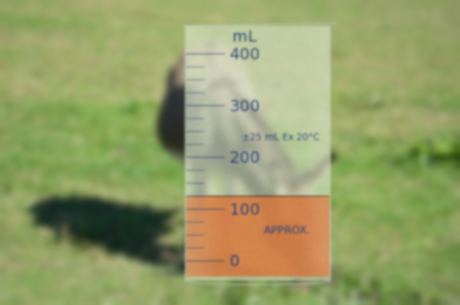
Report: 125 mL
